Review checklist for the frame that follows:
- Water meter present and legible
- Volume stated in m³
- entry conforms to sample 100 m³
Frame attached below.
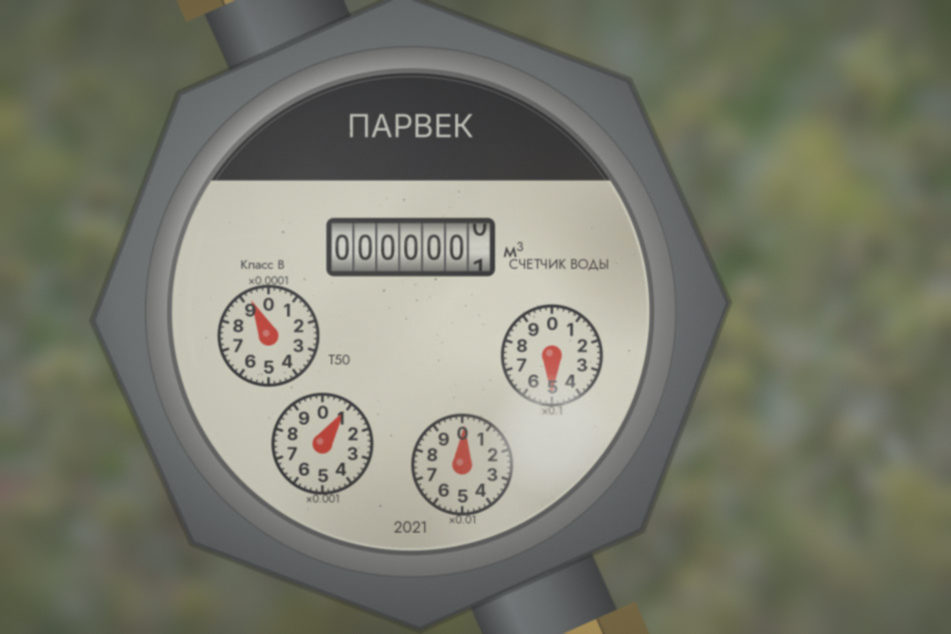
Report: 0.5009 m³
